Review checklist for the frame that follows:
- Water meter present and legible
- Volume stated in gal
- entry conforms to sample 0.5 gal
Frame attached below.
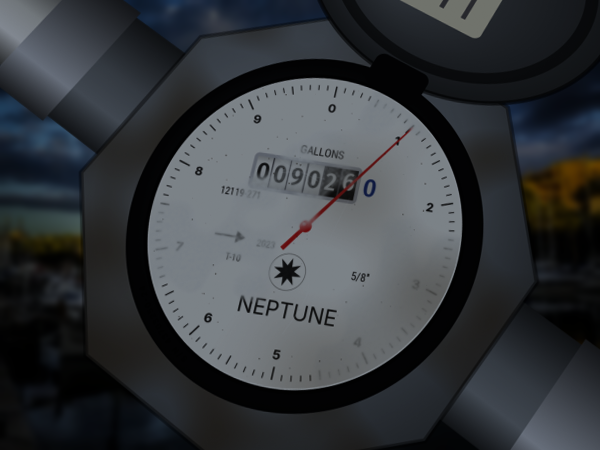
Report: 90261.0 gal
